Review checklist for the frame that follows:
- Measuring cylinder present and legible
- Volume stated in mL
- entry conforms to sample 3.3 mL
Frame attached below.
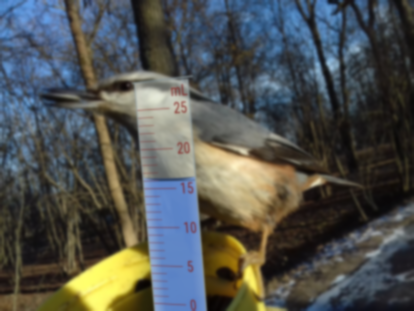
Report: 16 mL
